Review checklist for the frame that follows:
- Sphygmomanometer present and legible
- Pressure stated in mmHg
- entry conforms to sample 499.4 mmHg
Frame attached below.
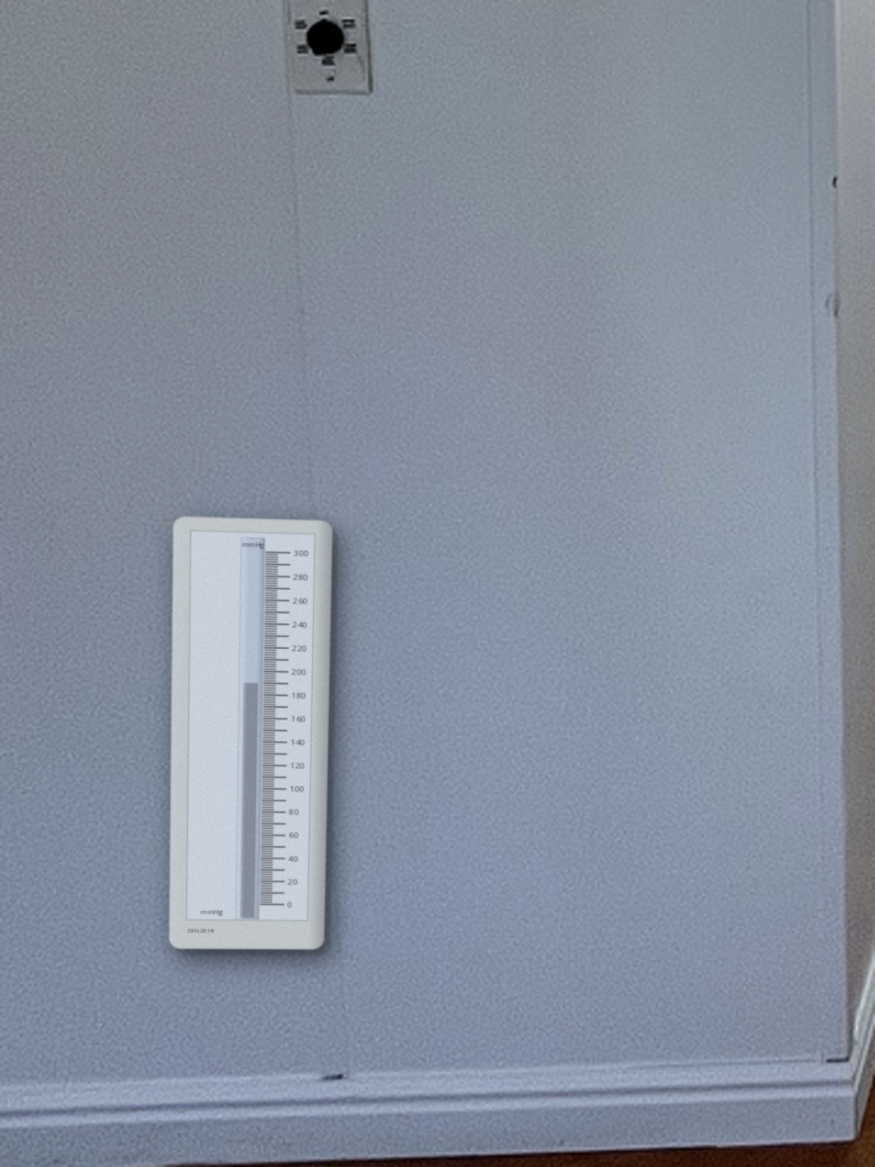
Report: 190 mmHg
